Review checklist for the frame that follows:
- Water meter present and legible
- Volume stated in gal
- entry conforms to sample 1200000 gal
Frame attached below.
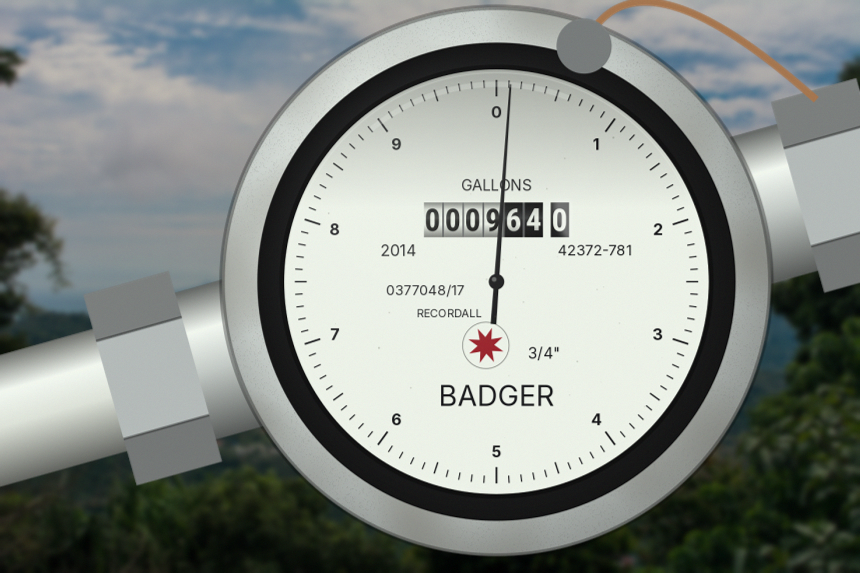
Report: 9640.1 gal
